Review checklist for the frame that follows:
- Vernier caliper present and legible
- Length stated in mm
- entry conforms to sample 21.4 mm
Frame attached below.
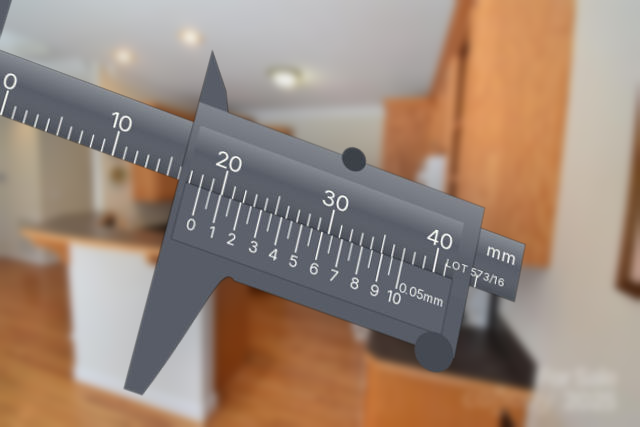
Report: 18.0 mm
